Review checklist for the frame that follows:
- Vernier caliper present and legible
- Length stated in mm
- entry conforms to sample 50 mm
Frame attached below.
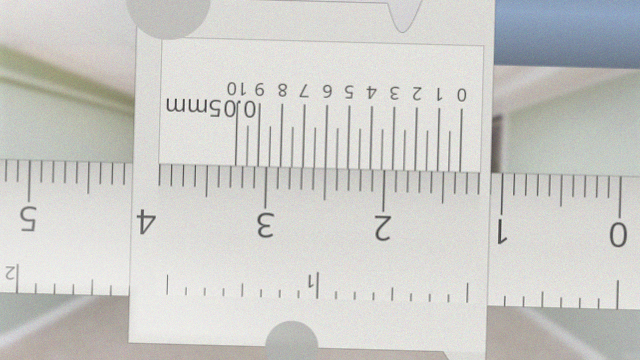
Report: 13.6 mm
